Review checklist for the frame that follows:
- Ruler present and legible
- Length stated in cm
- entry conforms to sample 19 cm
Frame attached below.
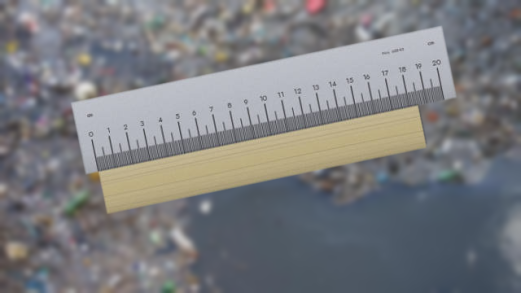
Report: 18.5 cm
